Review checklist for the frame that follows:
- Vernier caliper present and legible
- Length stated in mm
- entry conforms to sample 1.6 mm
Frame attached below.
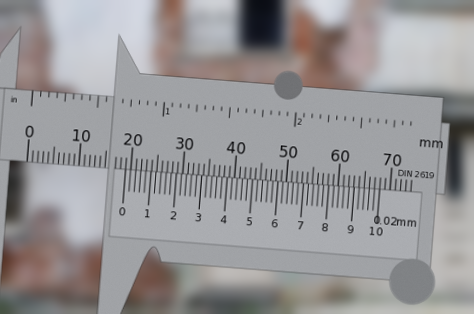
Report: 19.0 mm
